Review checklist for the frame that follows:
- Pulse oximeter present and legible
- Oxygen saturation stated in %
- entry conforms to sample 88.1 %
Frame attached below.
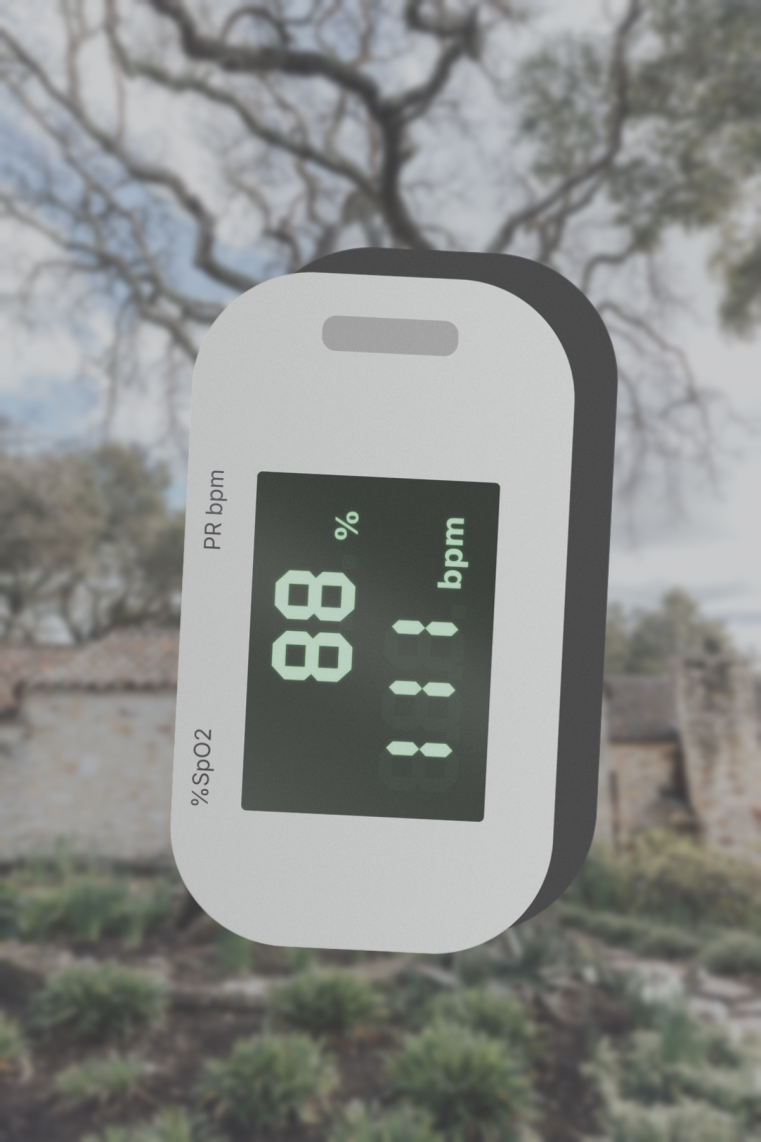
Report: 88 %
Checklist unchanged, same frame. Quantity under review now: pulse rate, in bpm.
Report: 111 bpm
